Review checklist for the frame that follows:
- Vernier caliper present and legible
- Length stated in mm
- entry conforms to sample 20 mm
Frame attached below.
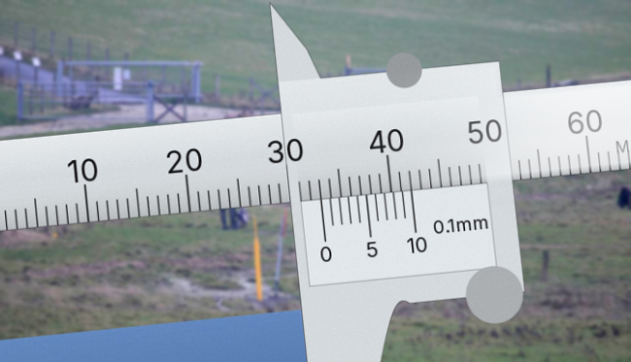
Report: 33.0 mm
